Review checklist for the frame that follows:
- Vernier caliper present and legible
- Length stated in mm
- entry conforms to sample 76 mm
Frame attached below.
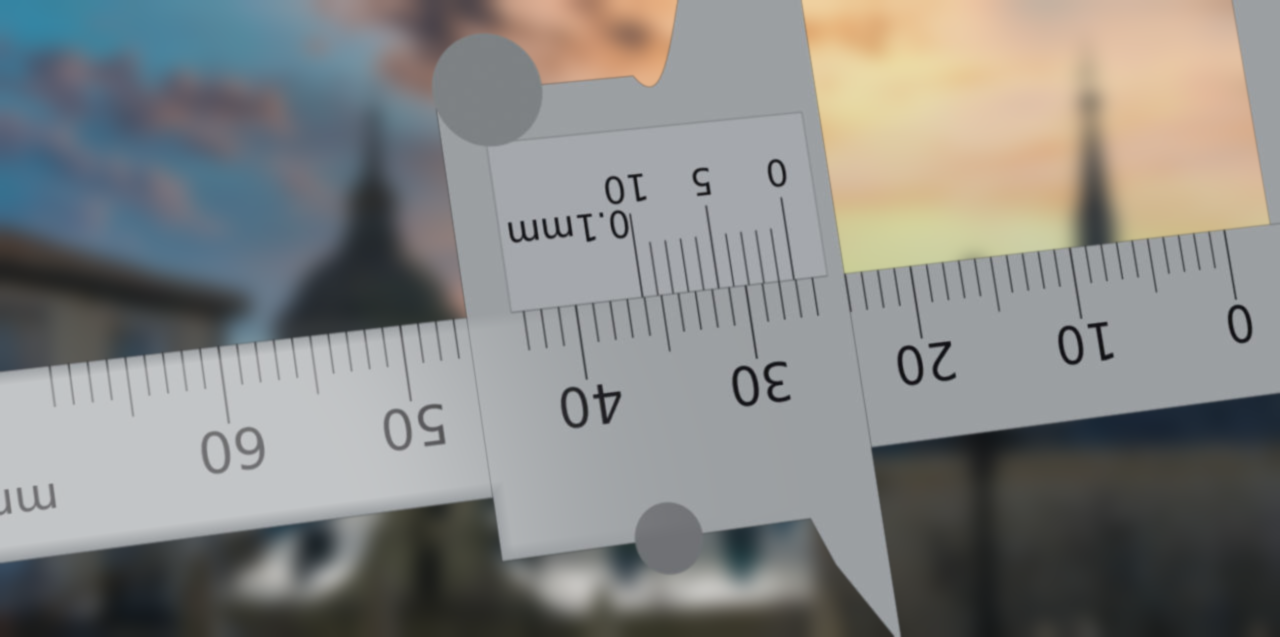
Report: 27.1 mm
